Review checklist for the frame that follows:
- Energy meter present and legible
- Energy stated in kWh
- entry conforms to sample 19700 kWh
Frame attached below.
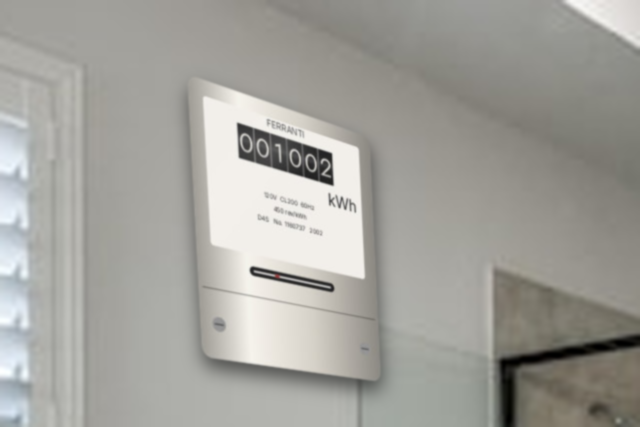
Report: 1002 kWh
